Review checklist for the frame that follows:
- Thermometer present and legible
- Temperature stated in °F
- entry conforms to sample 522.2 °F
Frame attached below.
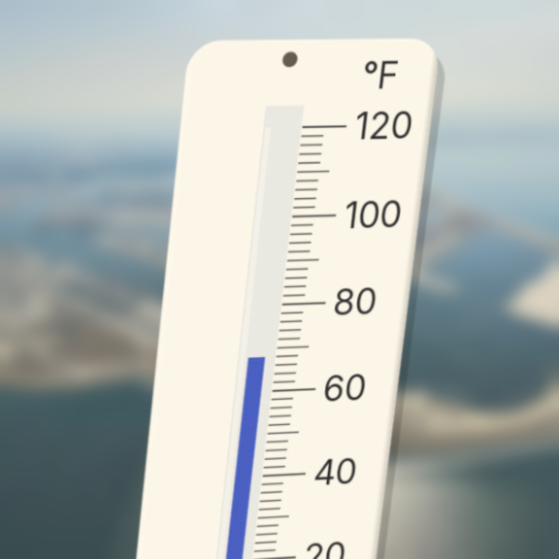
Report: 68 °F
